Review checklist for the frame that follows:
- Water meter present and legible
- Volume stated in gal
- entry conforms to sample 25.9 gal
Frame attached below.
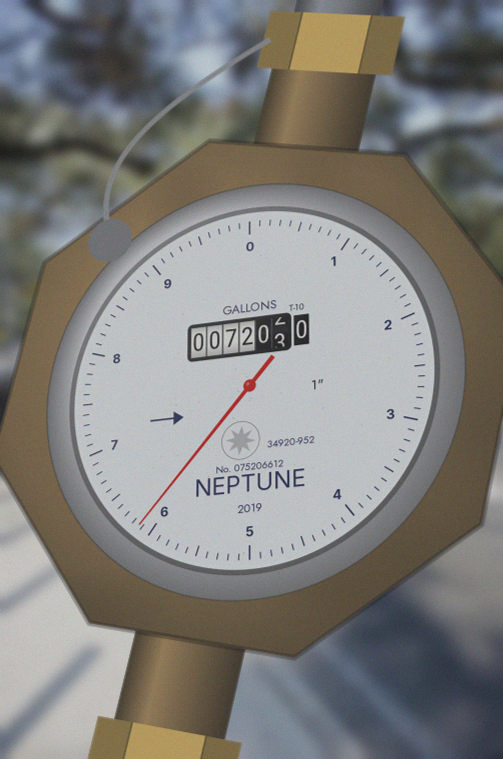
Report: 72026.1 gal
